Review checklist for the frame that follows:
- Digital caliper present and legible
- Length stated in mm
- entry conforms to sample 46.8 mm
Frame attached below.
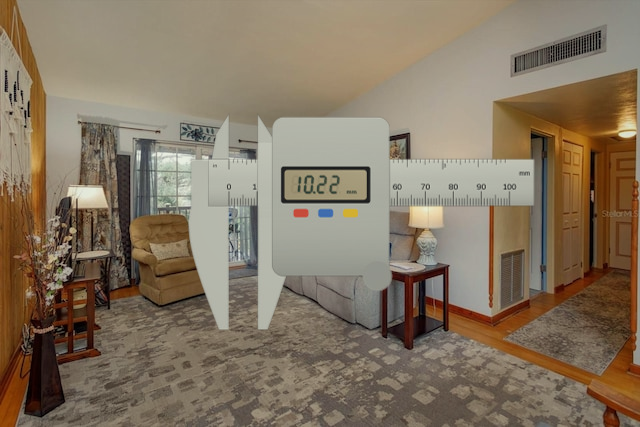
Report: 10.22 mm
